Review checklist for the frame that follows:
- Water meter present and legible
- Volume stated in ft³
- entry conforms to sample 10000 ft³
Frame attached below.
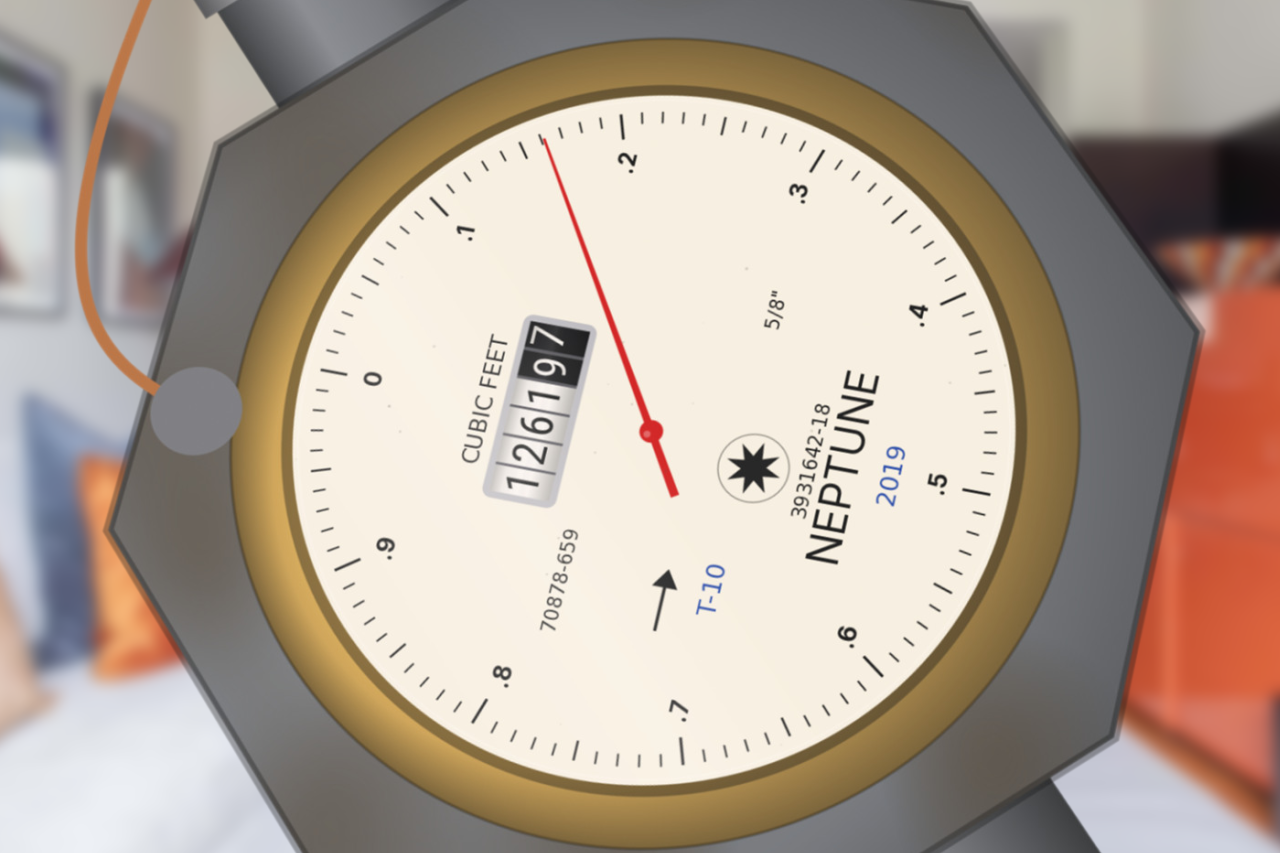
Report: 126197.16 ft³
